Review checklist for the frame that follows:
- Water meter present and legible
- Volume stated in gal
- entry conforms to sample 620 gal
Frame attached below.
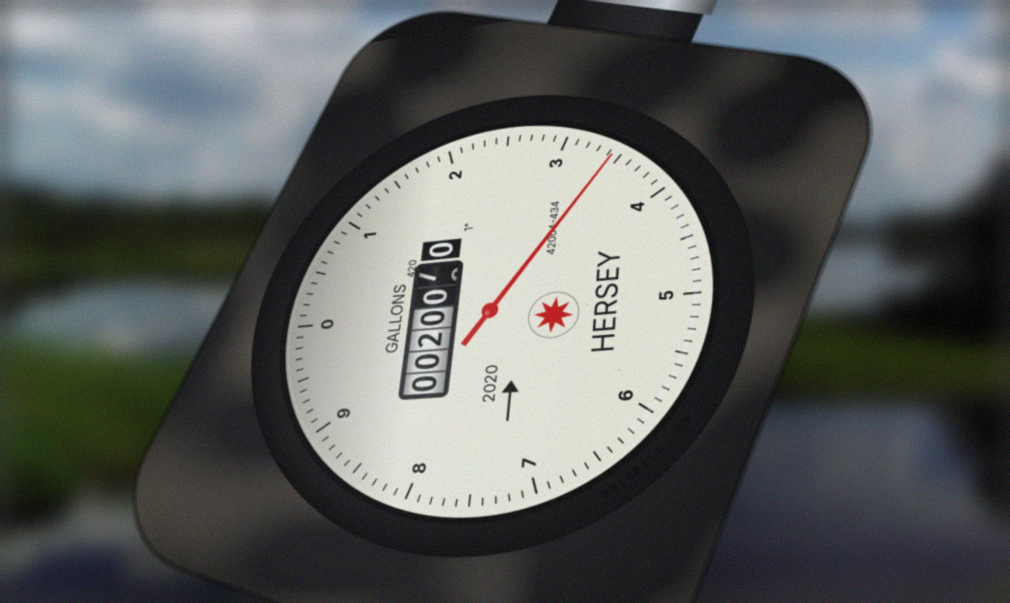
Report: 20073.4 gal
